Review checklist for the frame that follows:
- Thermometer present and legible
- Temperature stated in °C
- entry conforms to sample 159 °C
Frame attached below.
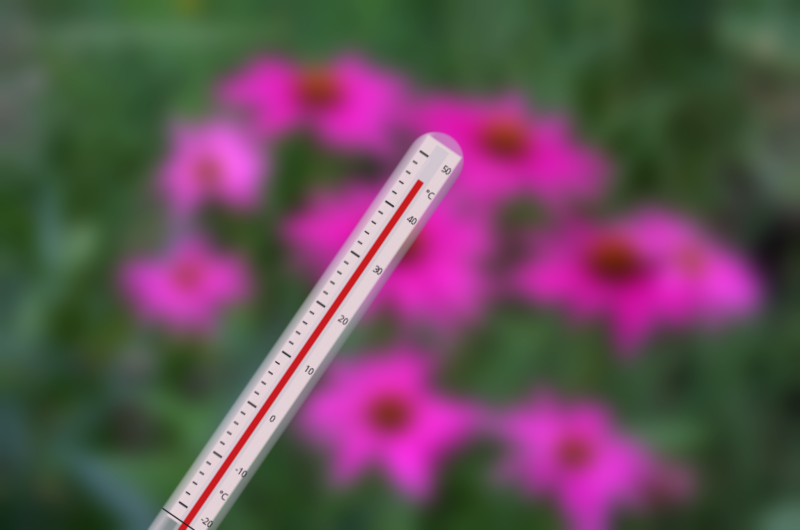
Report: 46 °C
